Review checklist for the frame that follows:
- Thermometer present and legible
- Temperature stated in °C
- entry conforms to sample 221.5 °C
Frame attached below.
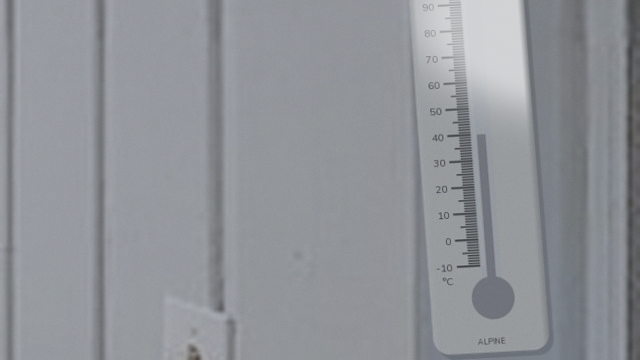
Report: 40 °C
